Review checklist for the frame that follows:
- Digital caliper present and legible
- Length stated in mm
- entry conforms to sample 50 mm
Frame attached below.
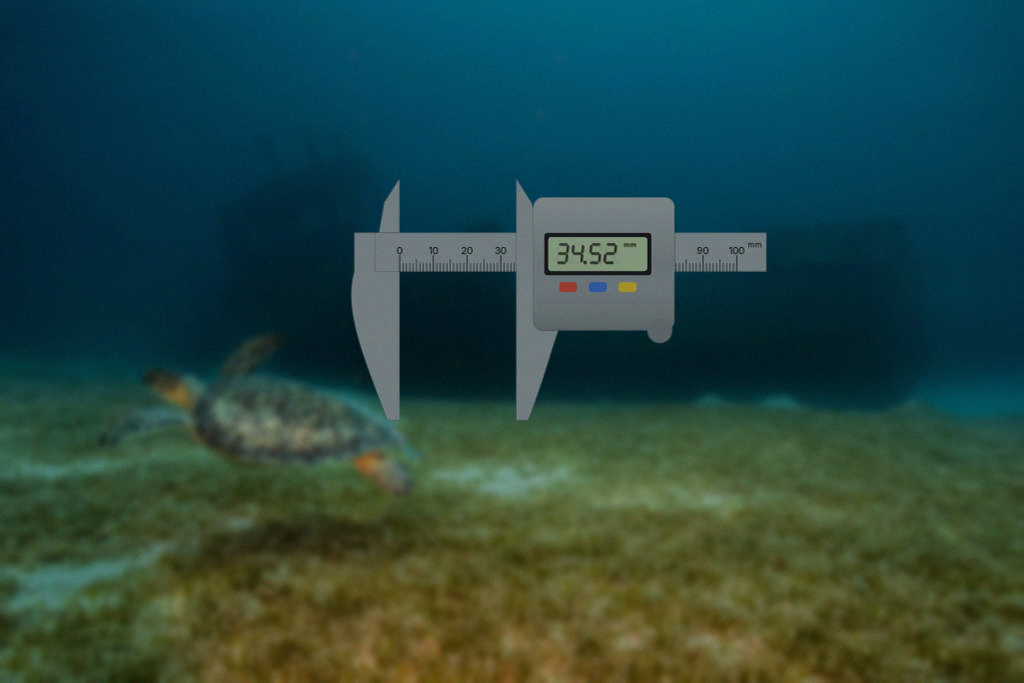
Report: 34.52 mm
